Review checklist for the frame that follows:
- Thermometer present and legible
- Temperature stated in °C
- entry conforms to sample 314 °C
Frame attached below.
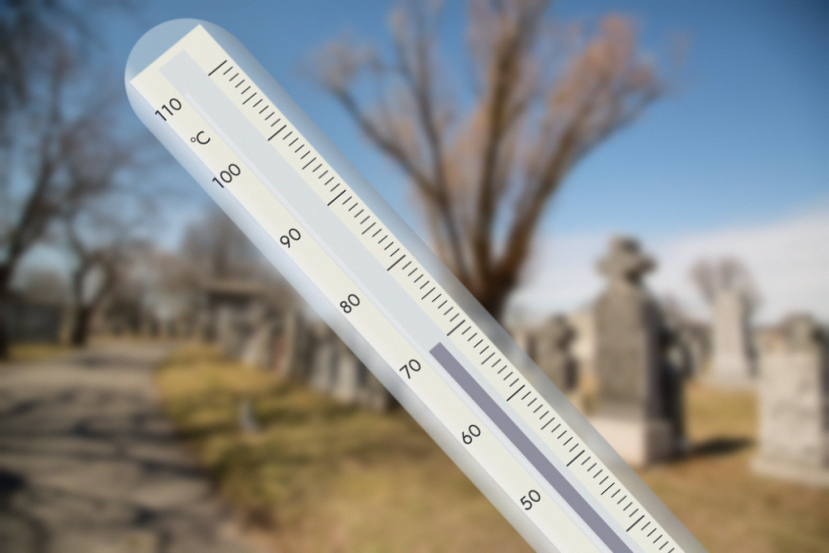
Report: 70 °C
